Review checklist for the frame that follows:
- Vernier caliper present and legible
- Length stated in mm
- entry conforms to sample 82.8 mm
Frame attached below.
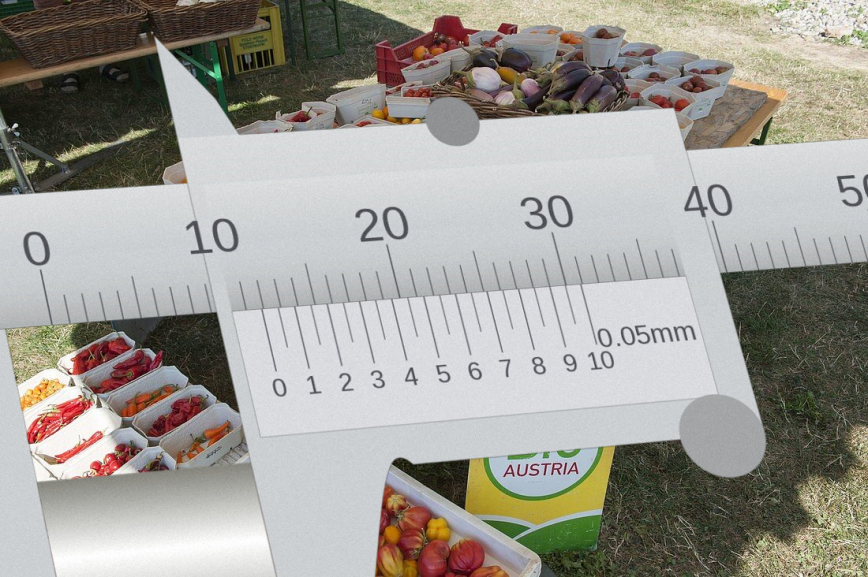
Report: 11.9 mm
